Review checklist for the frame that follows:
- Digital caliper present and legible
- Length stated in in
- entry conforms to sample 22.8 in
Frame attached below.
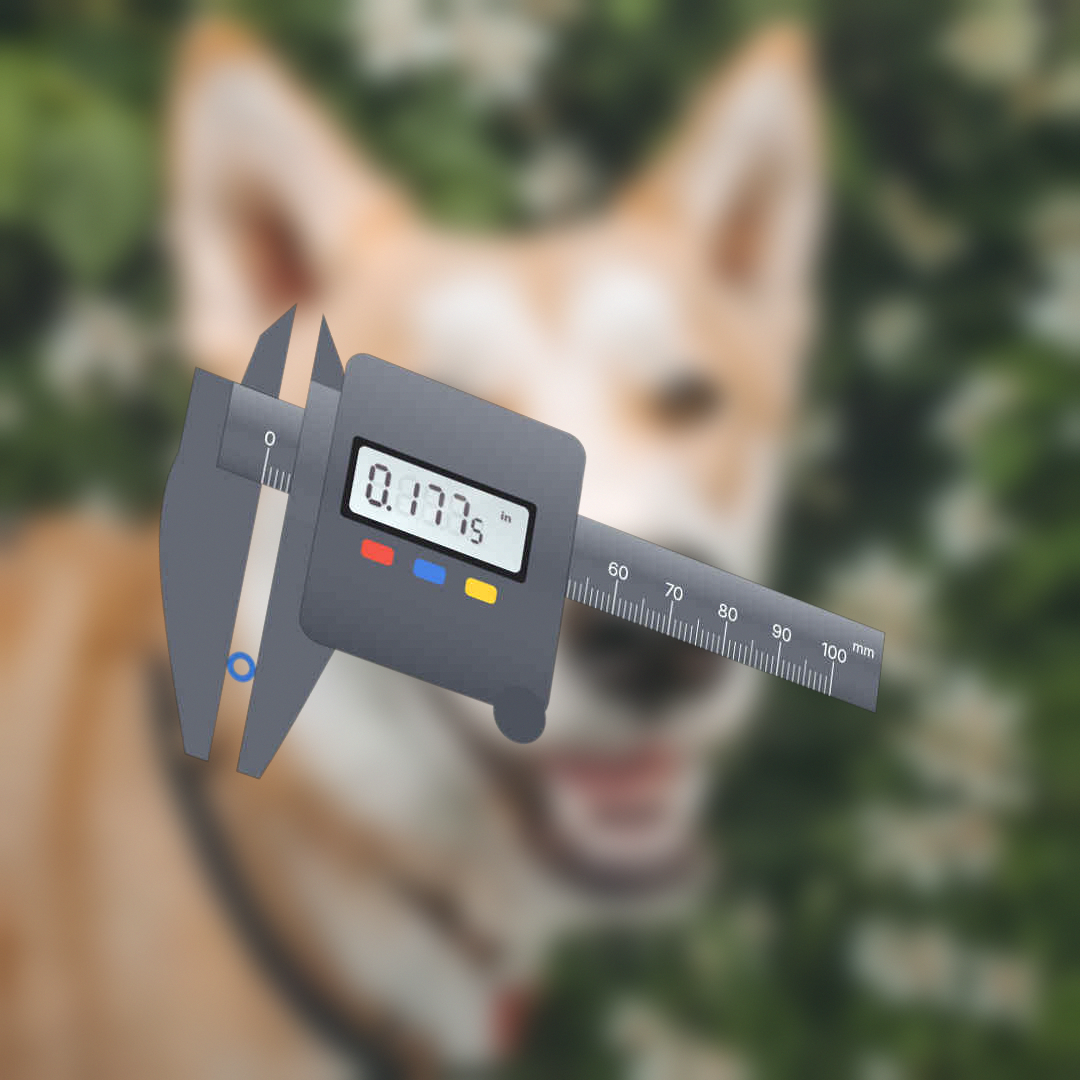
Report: 0.1775 in
